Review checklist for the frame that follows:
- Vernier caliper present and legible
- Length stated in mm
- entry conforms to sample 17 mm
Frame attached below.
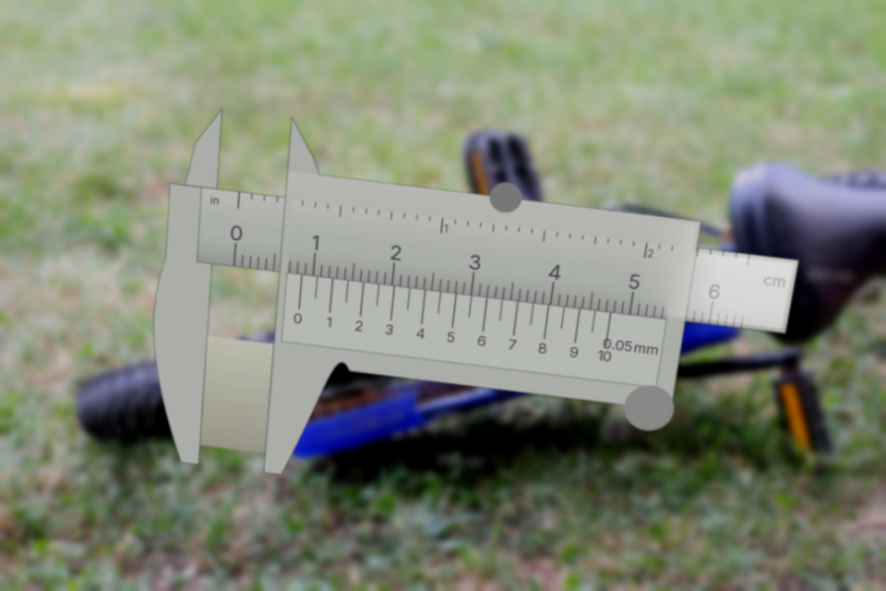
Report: 8.6 mm
